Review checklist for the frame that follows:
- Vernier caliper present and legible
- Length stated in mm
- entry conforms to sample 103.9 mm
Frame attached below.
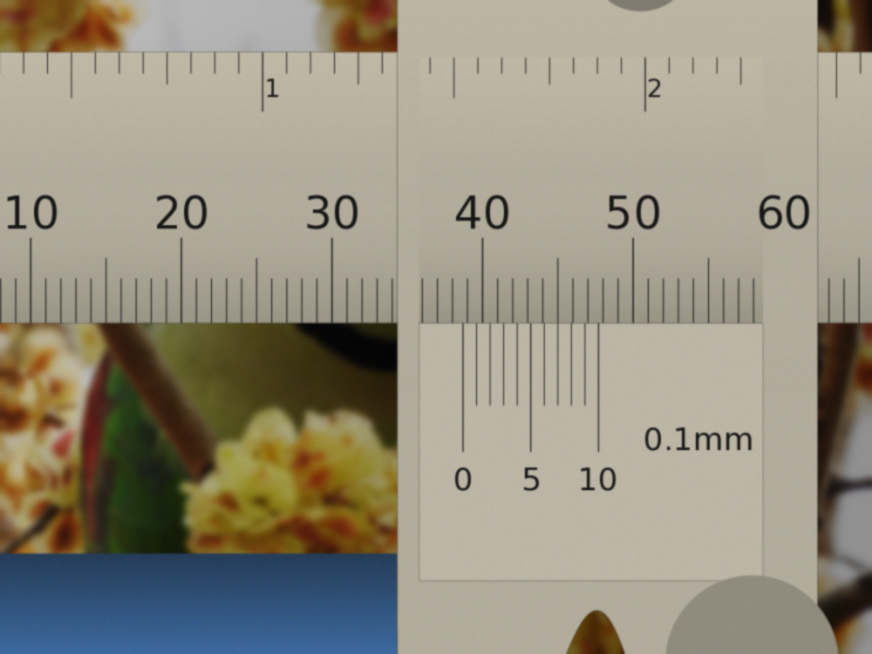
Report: 38.7 mm
